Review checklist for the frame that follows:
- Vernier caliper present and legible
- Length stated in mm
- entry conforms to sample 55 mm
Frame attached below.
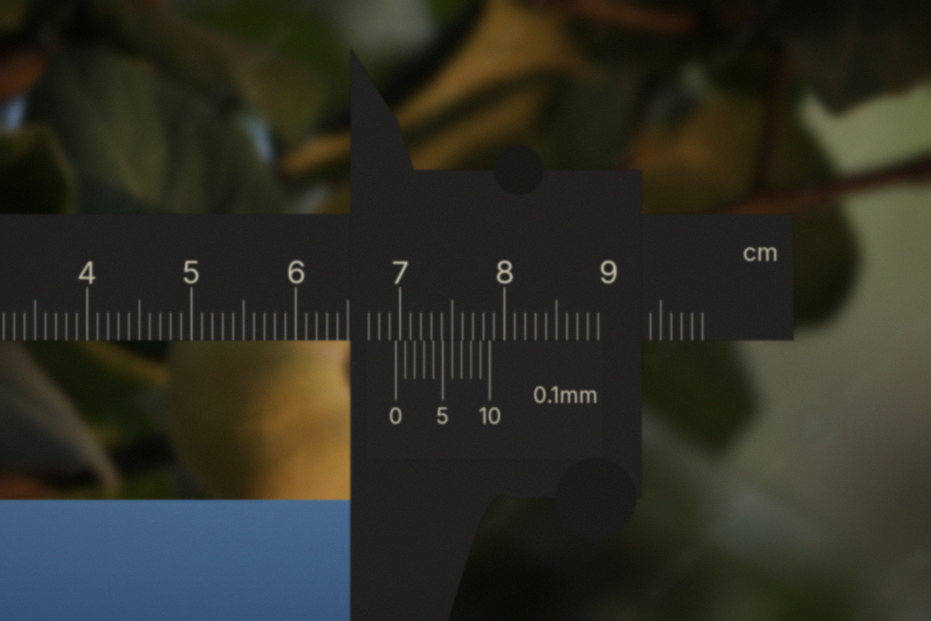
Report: 69.6 mm
